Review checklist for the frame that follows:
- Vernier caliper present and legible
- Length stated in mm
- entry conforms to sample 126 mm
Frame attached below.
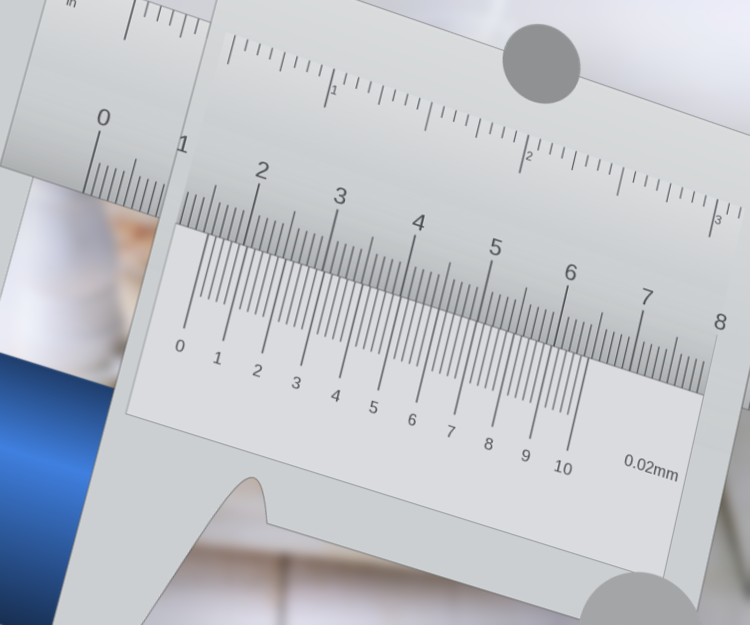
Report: 15.6 mm
